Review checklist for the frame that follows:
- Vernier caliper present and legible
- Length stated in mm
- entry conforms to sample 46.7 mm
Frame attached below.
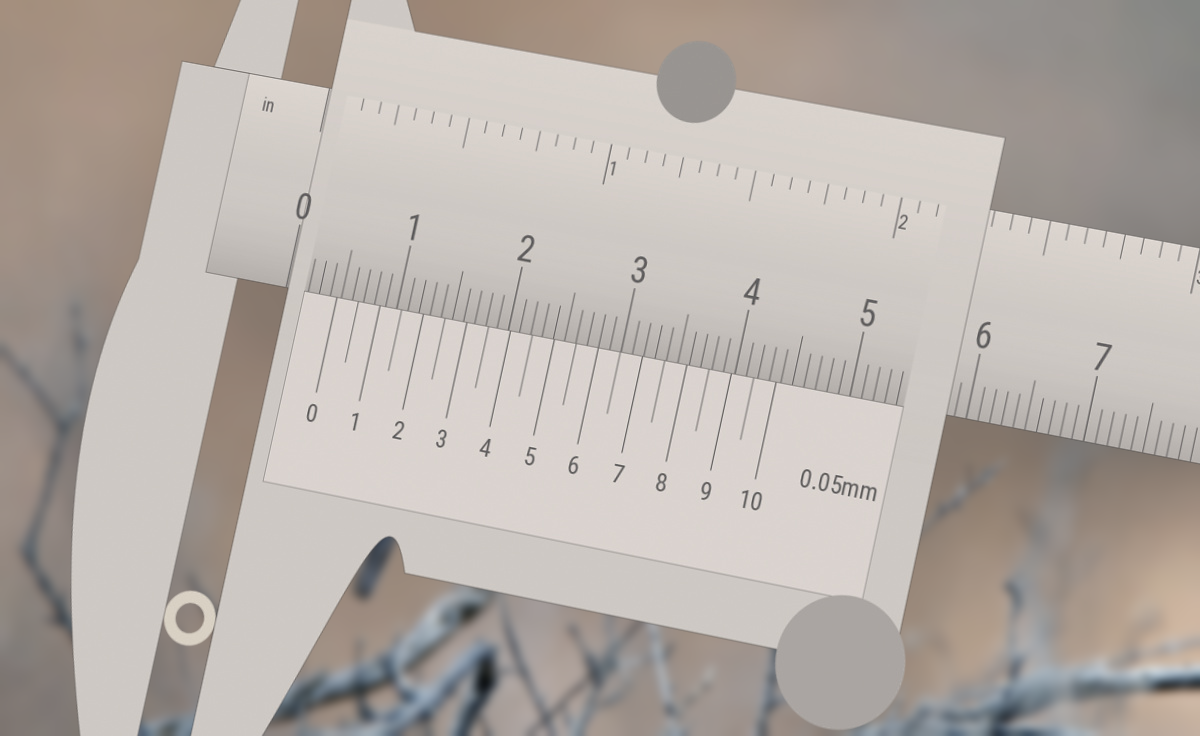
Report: 4.6 mm
